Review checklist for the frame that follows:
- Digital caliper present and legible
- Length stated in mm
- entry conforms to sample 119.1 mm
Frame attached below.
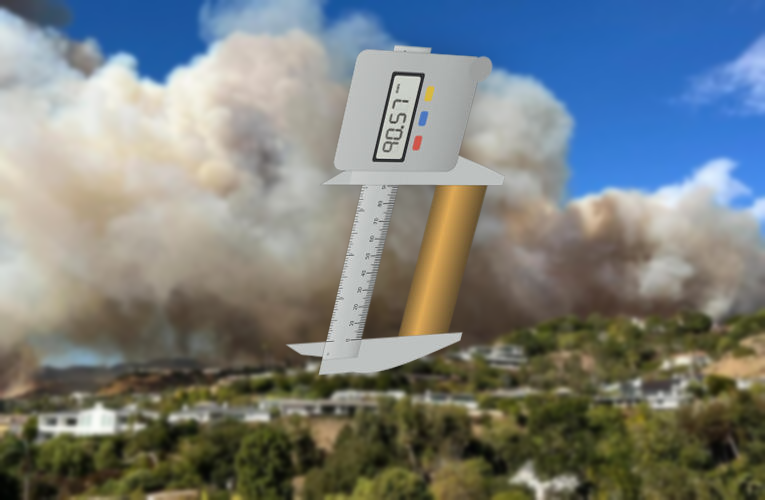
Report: 90.57 mm
